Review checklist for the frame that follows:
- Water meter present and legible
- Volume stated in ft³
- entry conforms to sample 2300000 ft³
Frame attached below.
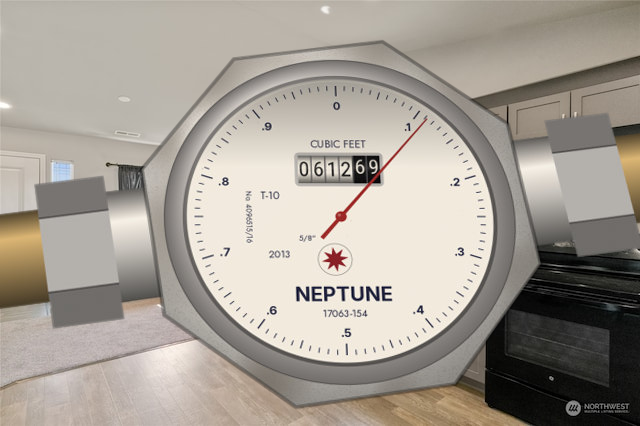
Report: 61269.11 ft³
